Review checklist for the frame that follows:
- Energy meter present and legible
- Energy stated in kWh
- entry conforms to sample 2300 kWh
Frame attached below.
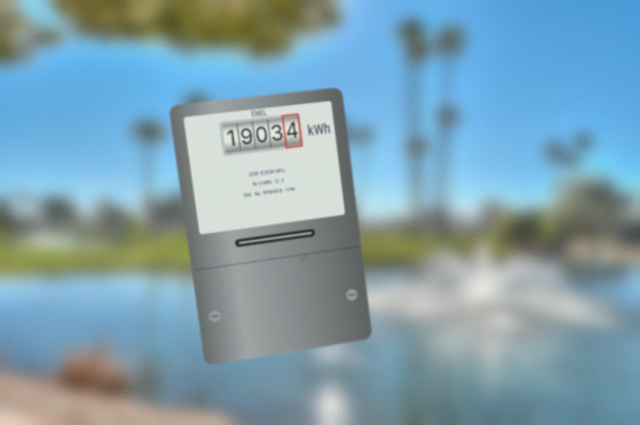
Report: 1903.4 kWh
